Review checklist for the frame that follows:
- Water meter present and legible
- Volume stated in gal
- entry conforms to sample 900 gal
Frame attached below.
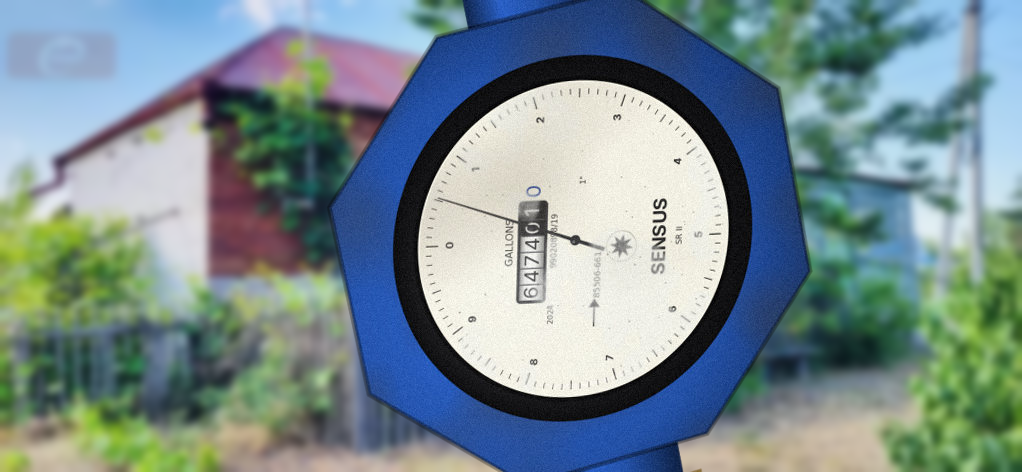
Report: 6474010.5 gal
